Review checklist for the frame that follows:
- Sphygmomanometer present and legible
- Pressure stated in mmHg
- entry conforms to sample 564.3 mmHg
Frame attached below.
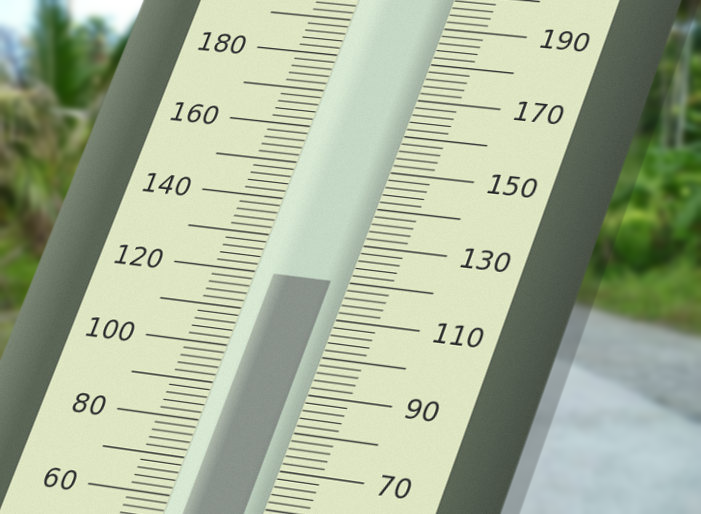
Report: 120 mmHg
